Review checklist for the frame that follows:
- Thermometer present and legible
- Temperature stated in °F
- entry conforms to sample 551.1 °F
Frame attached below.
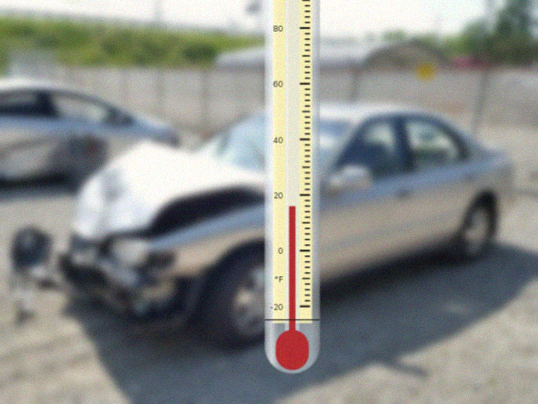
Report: 16 °F
